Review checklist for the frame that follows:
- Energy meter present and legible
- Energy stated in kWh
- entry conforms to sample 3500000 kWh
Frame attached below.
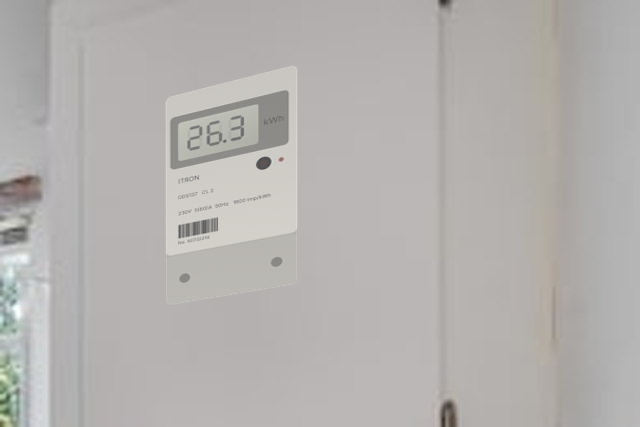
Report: 26.3 kWh
